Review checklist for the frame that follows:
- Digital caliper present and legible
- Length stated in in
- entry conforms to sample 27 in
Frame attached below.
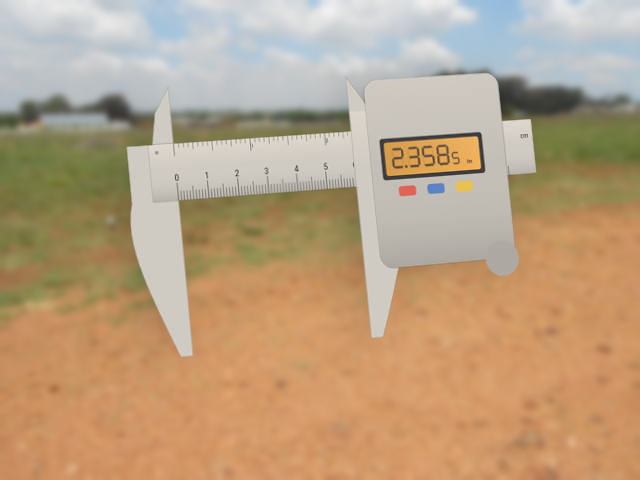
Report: 2.3585 in
